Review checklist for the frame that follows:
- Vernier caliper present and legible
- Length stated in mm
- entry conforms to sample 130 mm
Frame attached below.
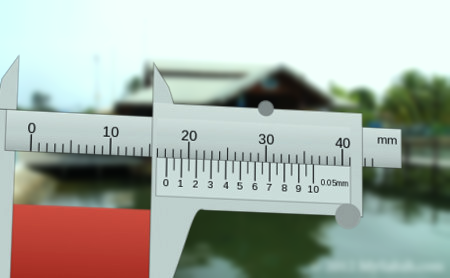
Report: 17.2 mm
